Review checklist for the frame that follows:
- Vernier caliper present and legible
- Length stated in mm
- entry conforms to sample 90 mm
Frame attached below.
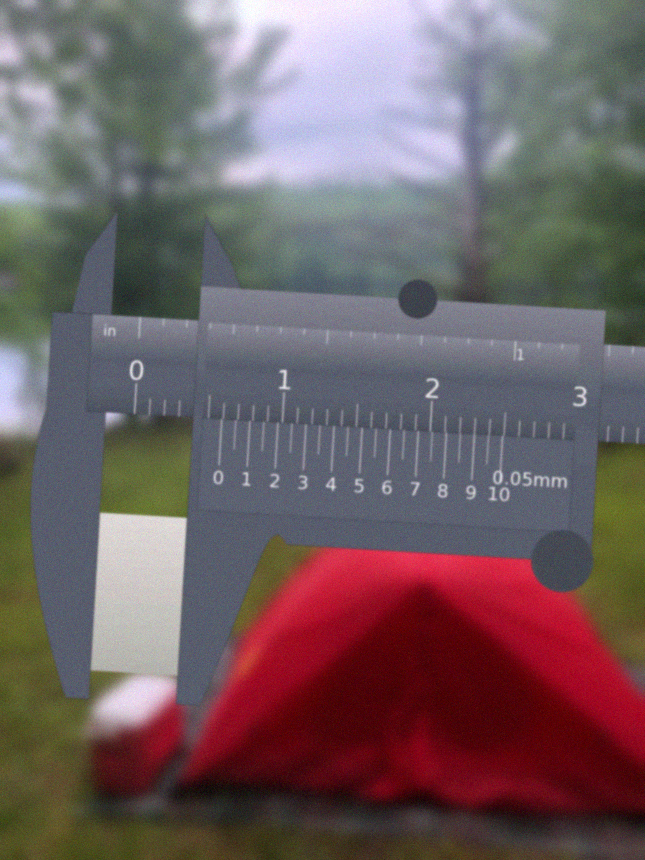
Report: 5.9 mm
